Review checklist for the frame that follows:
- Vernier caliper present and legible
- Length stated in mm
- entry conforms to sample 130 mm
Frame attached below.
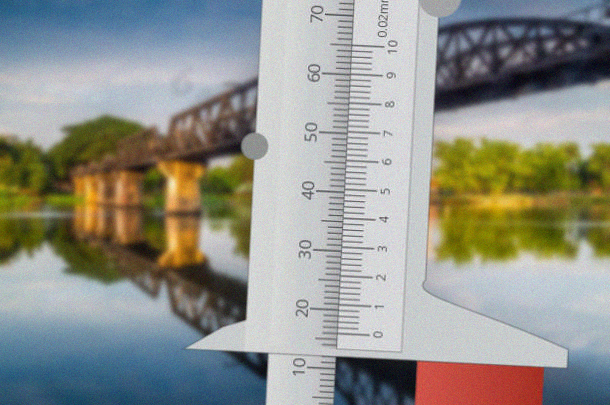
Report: 16.0 mm
